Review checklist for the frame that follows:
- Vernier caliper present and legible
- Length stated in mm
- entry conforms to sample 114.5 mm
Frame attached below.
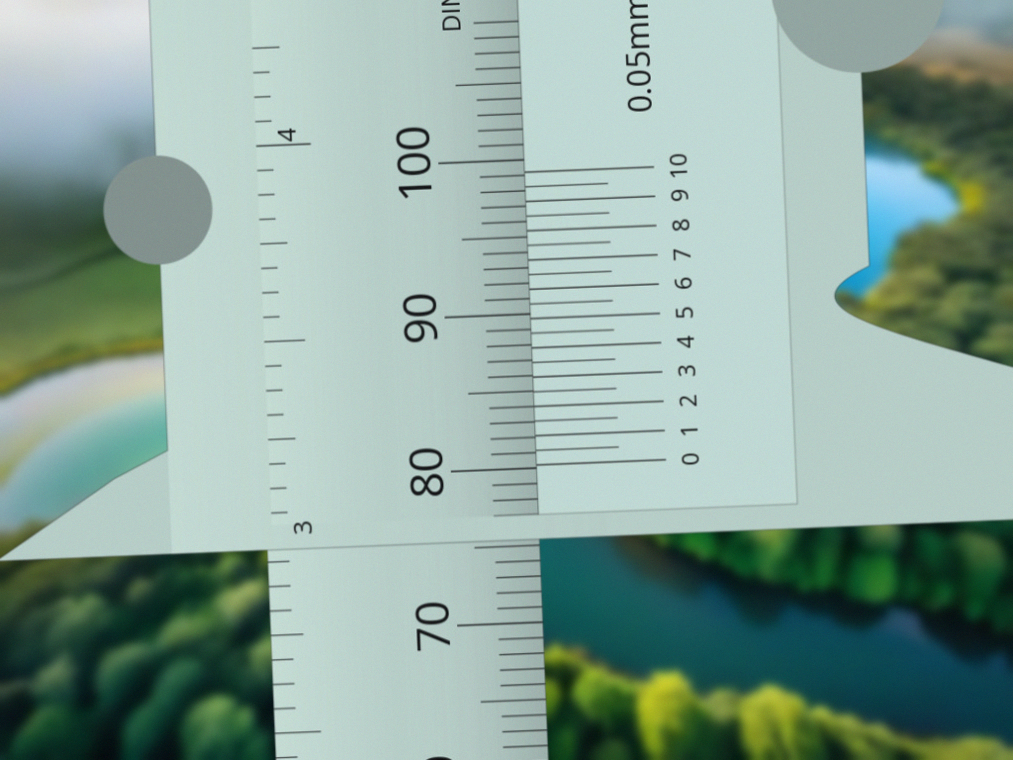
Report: 80.2 mm
